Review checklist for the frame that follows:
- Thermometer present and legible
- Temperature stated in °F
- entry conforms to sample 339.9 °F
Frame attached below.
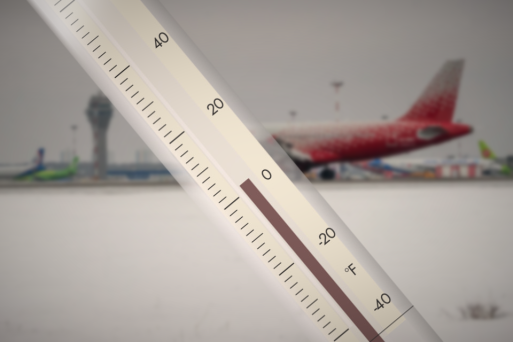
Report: 2 °F
